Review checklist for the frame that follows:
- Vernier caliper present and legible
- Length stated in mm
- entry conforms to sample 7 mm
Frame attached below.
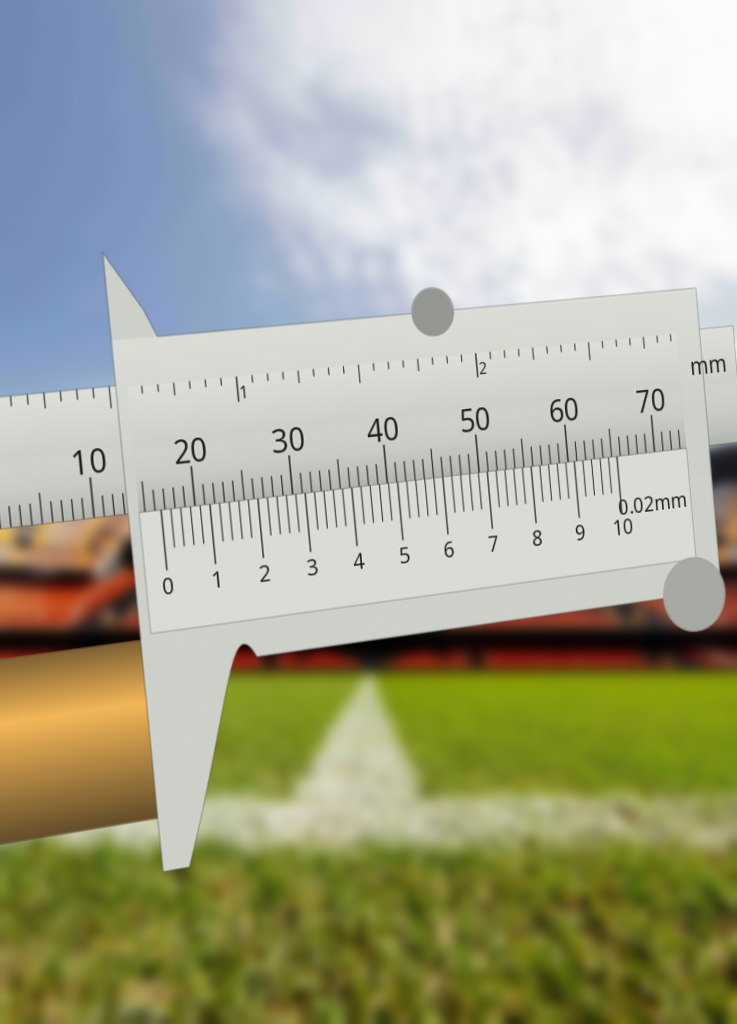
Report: 16.6 mm
